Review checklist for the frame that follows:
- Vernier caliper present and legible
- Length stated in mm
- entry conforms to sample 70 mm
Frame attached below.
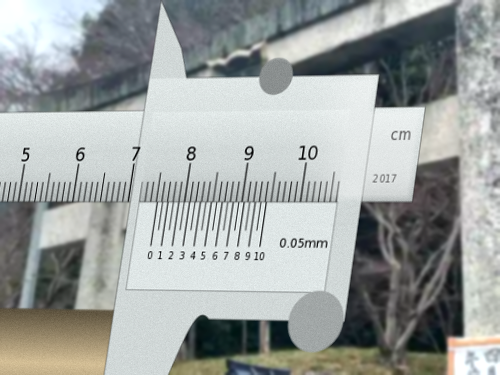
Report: 75.2 mm
